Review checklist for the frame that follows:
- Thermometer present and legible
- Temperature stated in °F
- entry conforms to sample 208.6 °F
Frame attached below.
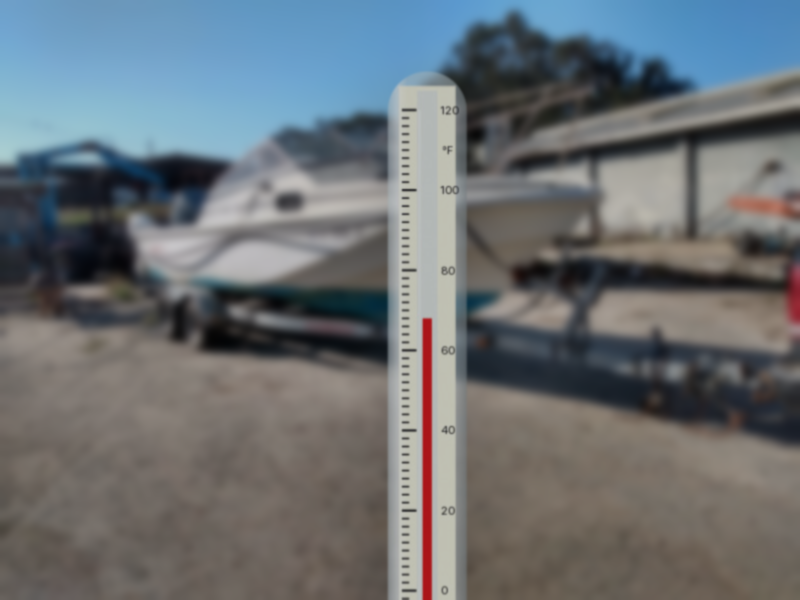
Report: 68 °F
